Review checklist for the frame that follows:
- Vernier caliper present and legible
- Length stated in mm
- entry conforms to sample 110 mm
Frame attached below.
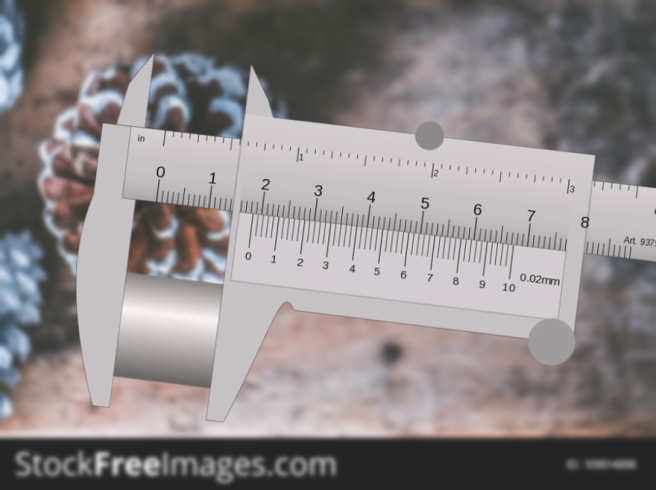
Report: 18.4 mm
